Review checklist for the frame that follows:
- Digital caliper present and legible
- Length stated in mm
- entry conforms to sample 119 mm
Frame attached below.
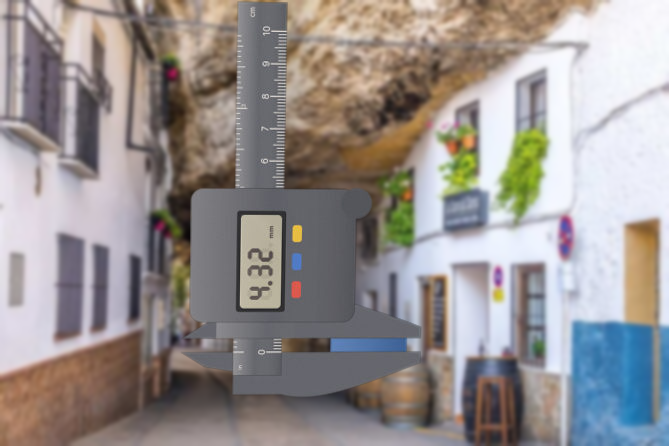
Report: 4.32 mm
